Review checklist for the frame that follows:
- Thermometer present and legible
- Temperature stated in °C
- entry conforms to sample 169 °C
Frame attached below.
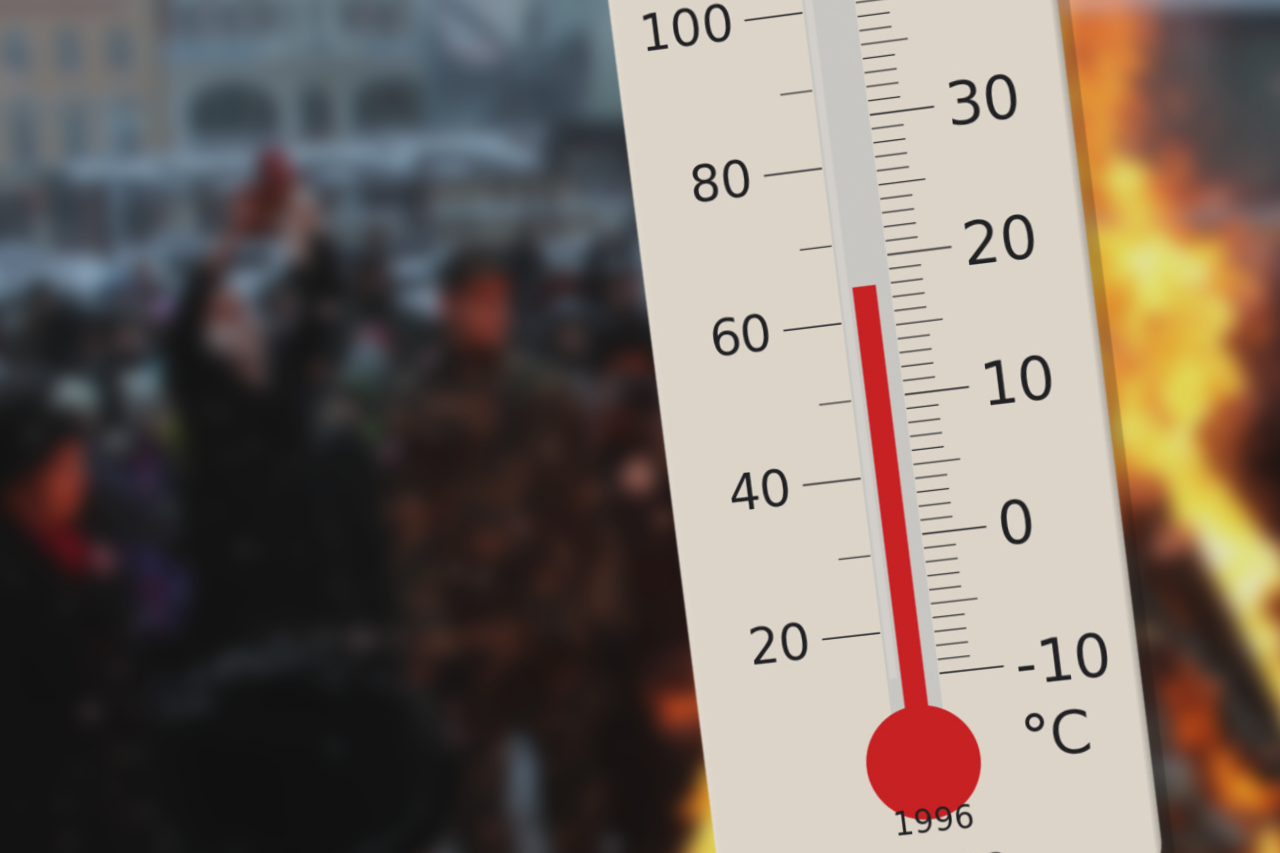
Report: 18 °C
